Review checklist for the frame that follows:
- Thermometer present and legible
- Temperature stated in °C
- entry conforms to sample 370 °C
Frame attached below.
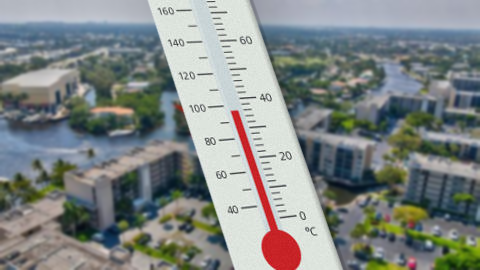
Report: 36 °C
